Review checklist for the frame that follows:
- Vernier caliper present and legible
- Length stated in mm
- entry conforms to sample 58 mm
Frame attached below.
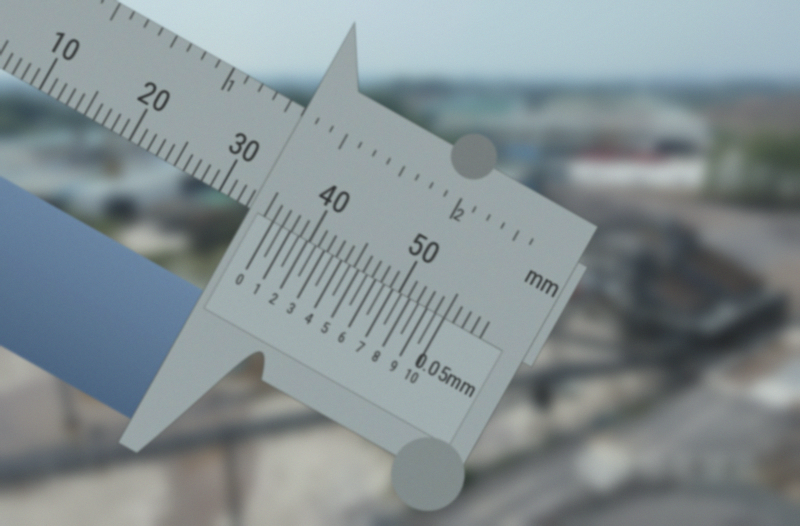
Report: 36.0 mm
